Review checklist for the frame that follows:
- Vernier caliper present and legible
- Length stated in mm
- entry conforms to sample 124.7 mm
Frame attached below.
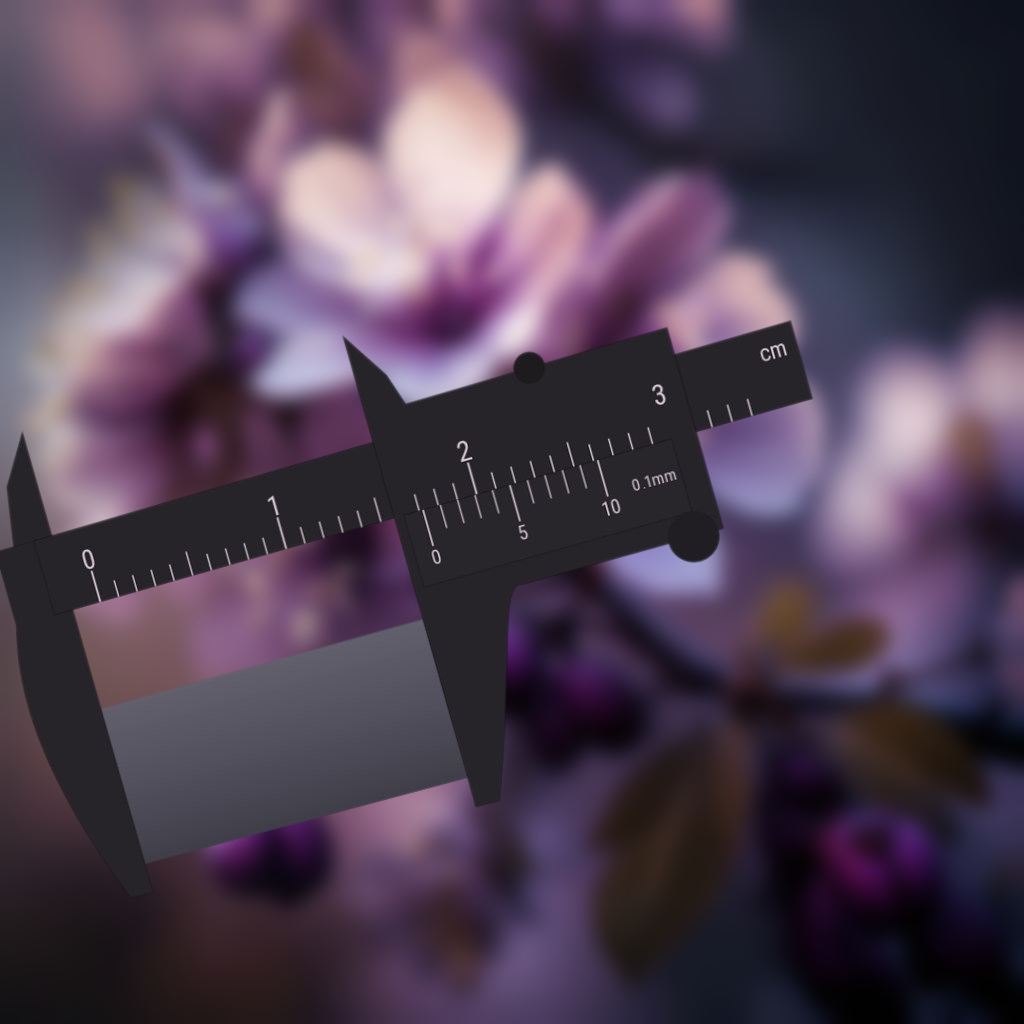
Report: 17.2 mm
